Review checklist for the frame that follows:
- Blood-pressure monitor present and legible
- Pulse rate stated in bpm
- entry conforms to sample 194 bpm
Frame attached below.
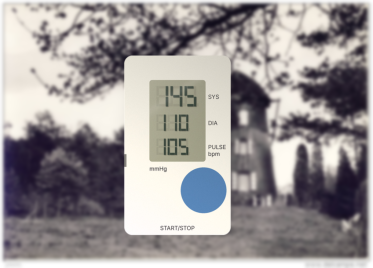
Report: 105 bpm
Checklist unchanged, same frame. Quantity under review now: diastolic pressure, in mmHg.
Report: 110 mmHg
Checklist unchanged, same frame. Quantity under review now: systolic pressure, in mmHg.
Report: 145 mmHg
